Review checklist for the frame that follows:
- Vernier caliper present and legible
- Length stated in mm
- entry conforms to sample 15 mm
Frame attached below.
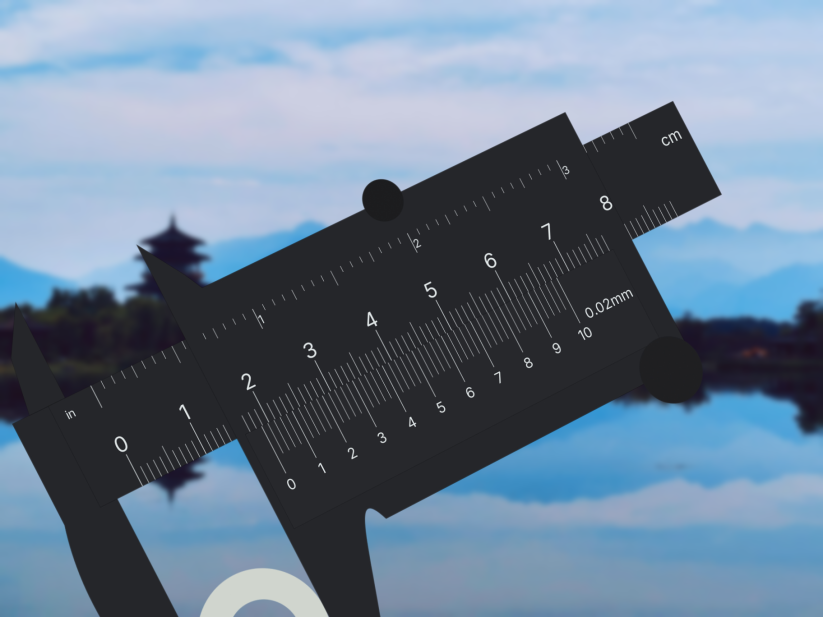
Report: 18.8 mm
